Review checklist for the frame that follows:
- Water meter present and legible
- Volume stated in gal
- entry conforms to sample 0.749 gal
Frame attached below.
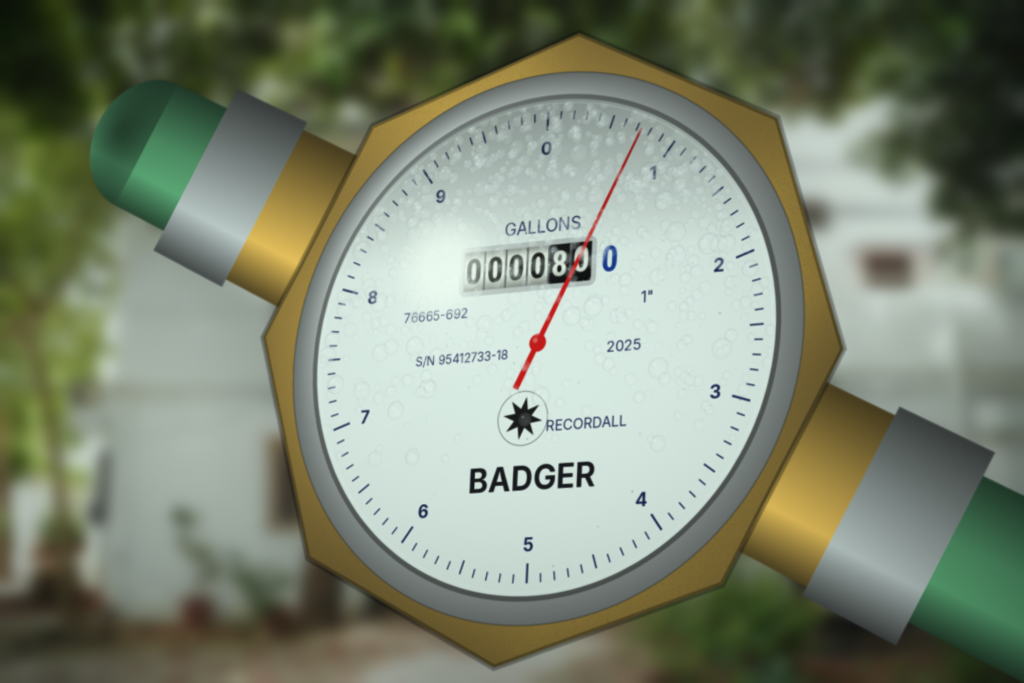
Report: 800.7 gal
